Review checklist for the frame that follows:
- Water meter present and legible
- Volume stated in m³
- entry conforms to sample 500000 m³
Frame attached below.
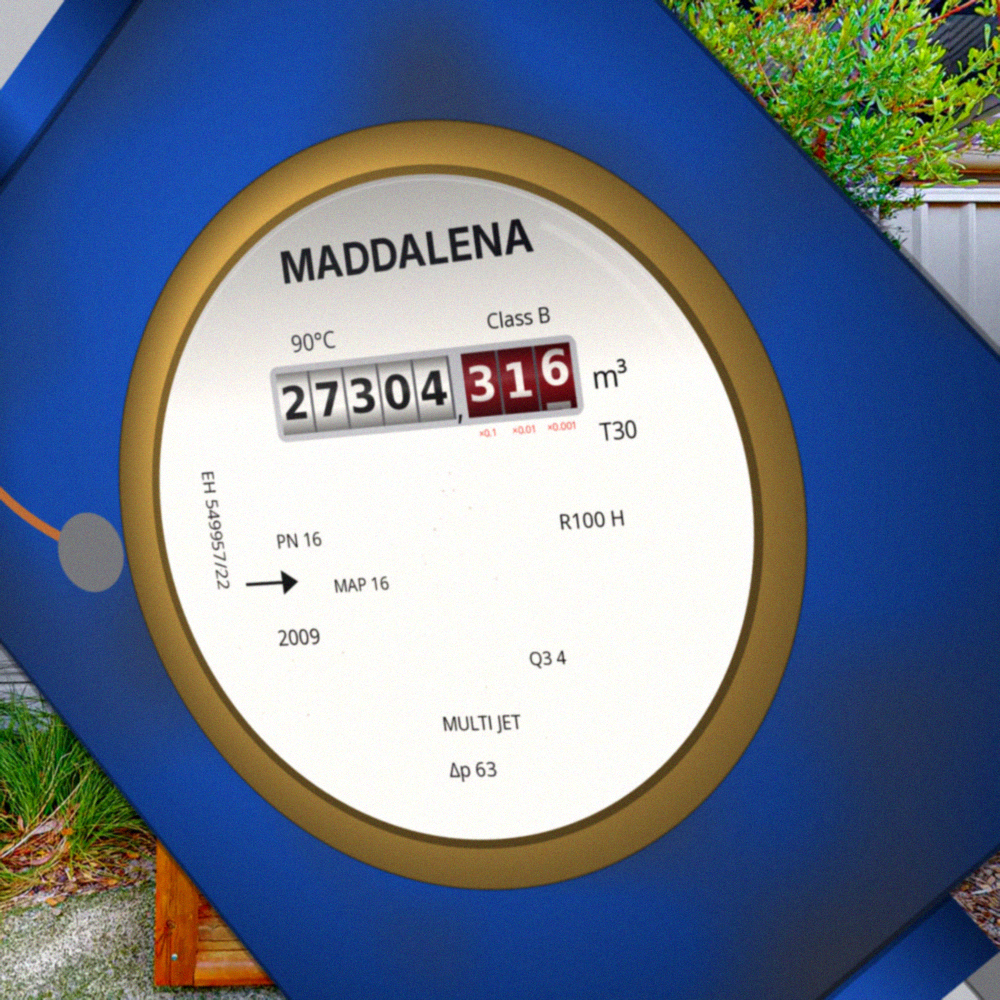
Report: 27304.316 m³
